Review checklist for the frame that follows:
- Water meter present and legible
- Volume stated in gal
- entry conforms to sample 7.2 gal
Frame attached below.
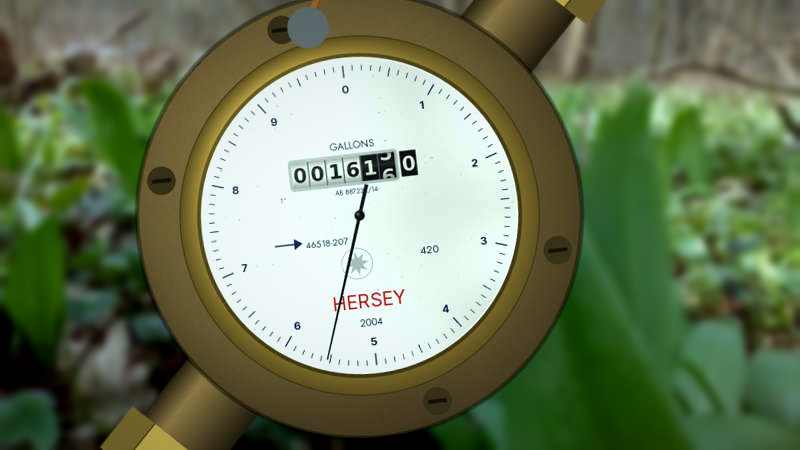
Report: 16155.5 gal
